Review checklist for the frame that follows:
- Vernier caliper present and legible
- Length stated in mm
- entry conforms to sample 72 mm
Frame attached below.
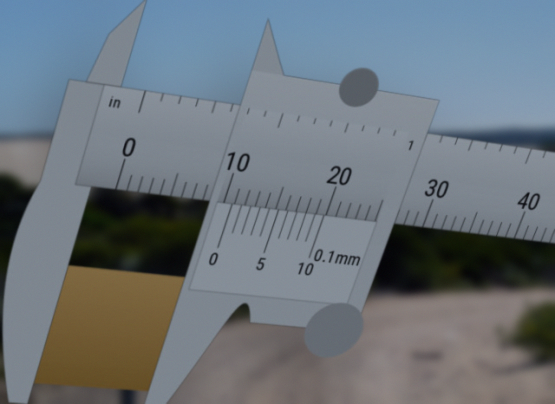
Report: 10.8 mm
